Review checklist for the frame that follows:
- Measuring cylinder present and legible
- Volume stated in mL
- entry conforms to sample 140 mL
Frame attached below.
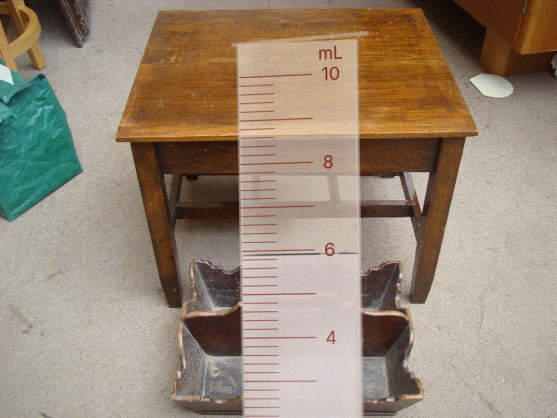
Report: 5.9 mL
